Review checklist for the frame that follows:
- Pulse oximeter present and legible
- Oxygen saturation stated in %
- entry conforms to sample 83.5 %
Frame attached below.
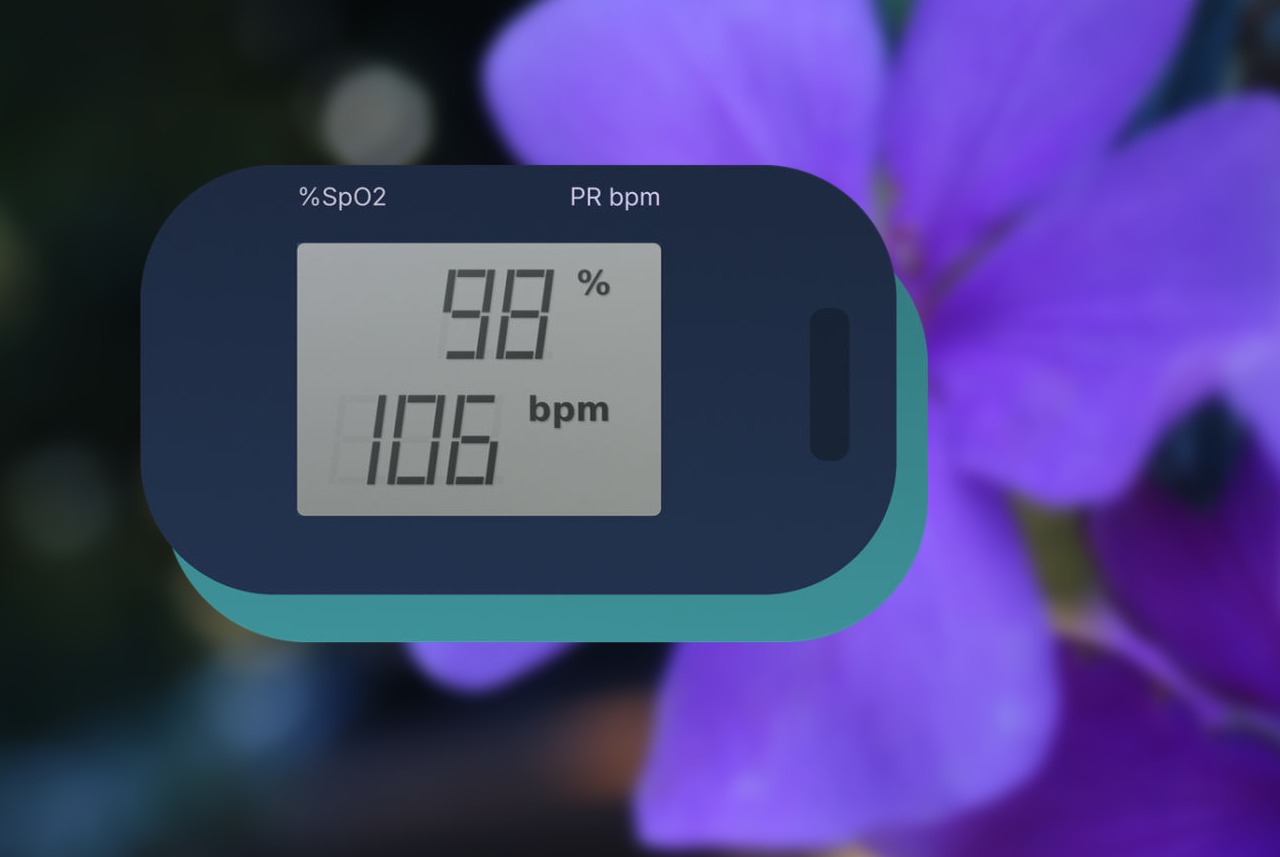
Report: 98 %
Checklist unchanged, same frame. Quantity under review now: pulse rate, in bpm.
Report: 106 bpm
